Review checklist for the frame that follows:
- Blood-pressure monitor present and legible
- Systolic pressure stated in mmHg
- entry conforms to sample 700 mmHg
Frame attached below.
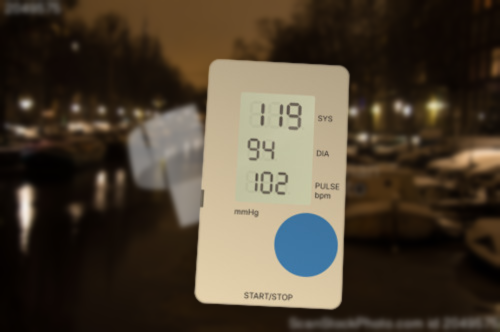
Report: 119 mmHg
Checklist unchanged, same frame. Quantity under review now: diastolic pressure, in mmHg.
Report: 94 mmHg
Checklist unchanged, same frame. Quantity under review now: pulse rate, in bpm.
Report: 102 bpm
